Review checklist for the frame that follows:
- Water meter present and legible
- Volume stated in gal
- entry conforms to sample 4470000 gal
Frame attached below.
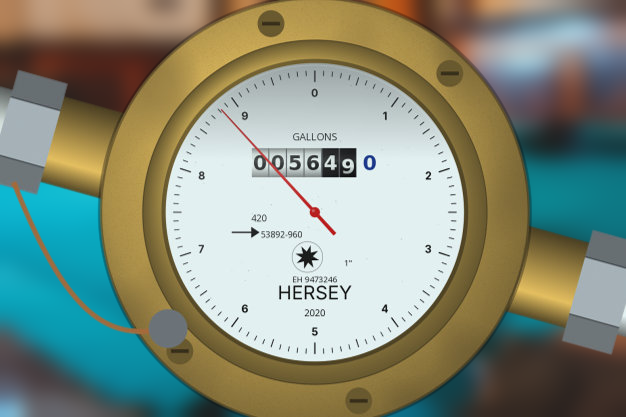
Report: 56488.8 gal
